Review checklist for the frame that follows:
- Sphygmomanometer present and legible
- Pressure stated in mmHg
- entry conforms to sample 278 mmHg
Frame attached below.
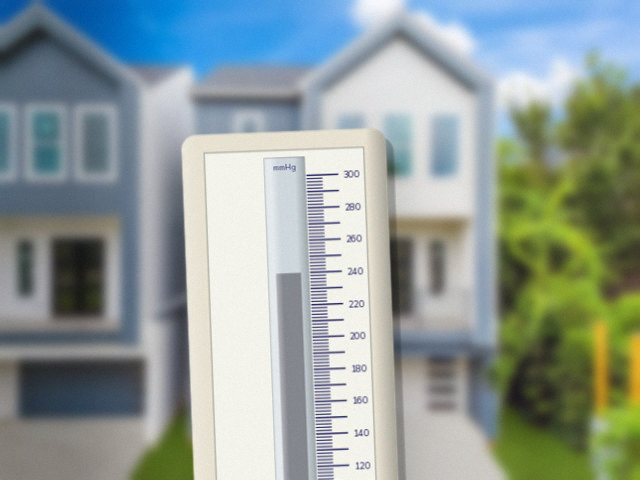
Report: 240 mmHg
